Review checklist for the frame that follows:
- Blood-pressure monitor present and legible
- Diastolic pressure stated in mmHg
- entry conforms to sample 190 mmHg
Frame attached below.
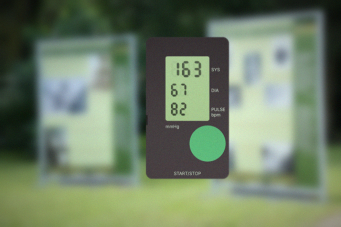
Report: 67 mmHg
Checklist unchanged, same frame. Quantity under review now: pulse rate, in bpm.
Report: 82 bpm
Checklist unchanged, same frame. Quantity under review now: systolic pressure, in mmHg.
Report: 163 mmHg
